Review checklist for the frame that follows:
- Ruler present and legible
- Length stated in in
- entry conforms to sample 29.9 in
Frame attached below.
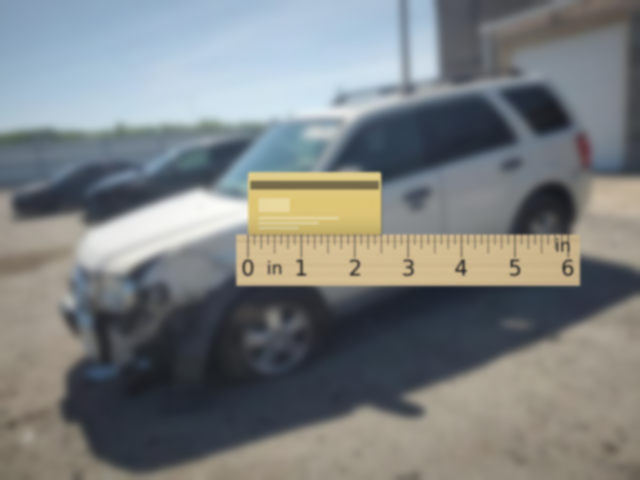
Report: 2.5 in
